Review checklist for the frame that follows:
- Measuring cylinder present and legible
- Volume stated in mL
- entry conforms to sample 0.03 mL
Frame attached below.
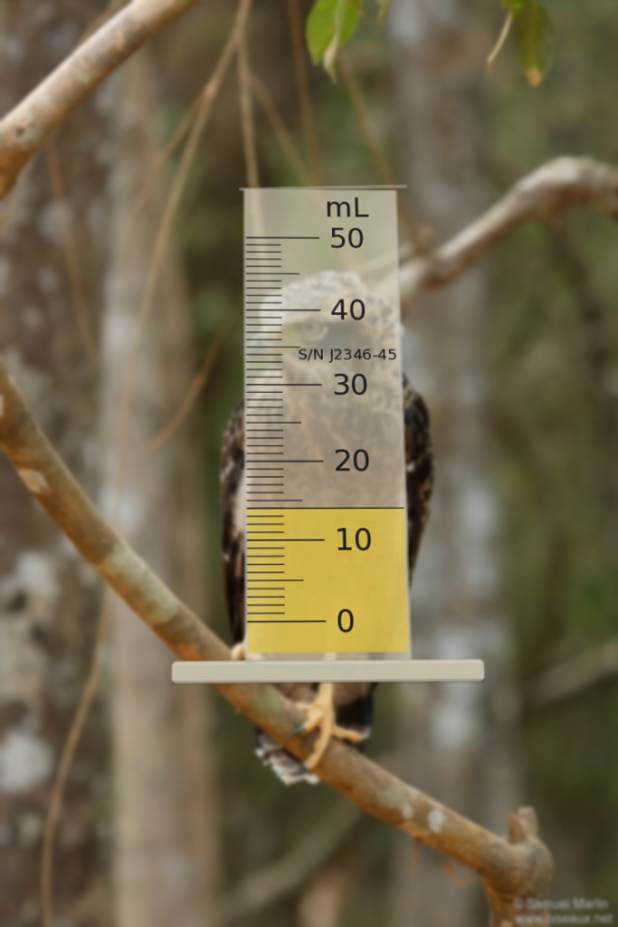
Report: 14 mL
